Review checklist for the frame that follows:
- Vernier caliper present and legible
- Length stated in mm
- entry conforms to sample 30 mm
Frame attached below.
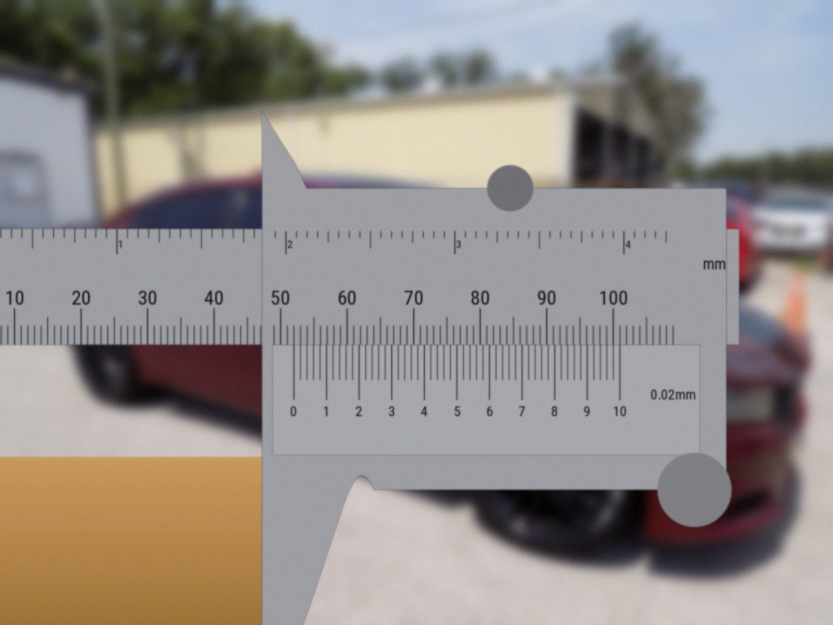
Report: 52.0 mm
